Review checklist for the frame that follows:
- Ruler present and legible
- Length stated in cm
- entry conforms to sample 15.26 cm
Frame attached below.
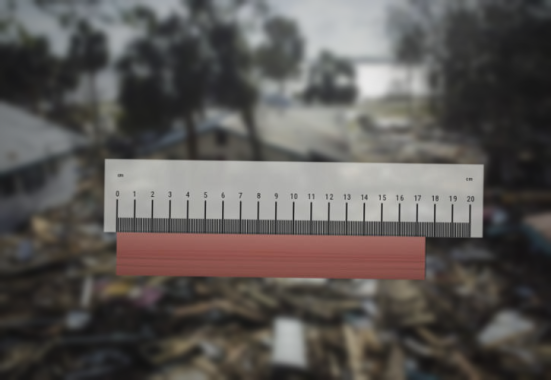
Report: 17.5 cm
